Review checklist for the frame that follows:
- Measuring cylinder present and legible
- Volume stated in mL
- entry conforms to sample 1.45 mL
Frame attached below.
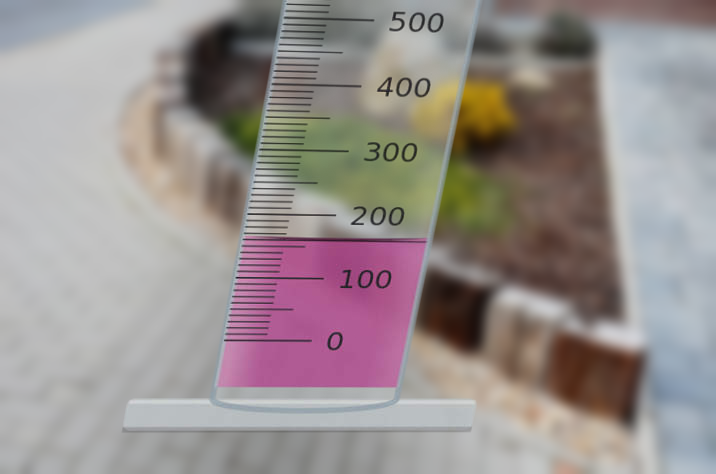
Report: 160 mL
